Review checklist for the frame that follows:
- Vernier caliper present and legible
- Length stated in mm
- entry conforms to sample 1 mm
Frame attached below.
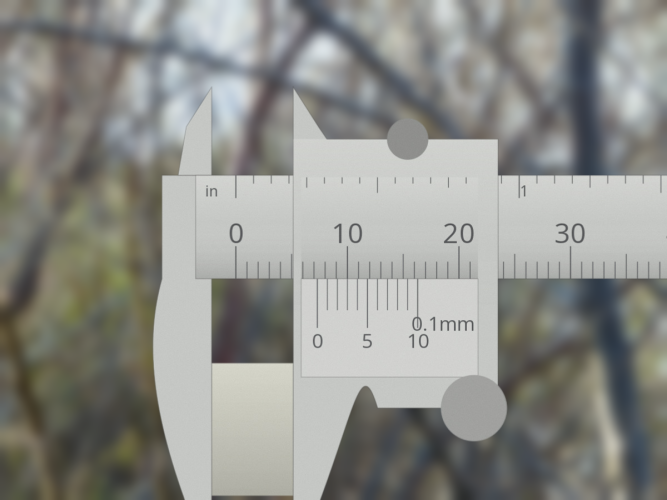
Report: 7.3 mm
